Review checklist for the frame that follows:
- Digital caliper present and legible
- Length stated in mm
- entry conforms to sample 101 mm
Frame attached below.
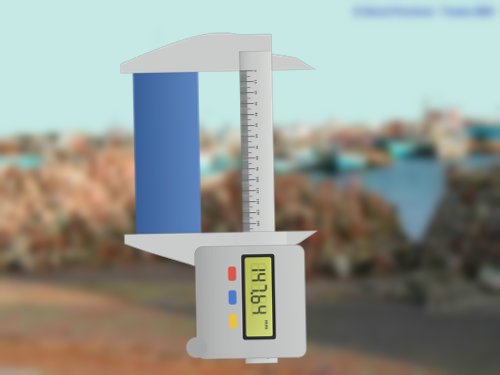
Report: 147.64 mm
